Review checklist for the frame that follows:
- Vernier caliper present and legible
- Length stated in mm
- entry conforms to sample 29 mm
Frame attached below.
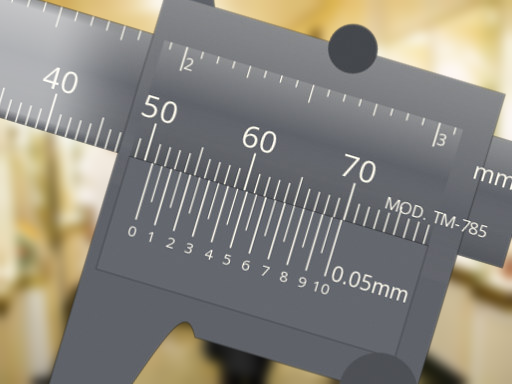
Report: 50.8 mm
